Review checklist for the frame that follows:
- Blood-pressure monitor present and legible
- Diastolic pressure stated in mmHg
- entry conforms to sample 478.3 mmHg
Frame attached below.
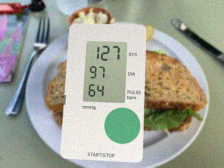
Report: 97 mmHg
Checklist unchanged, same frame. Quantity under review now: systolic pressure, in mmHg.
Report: 127 mmHg
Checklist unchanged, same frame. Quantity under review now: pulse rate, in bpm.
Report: 64 bpm
